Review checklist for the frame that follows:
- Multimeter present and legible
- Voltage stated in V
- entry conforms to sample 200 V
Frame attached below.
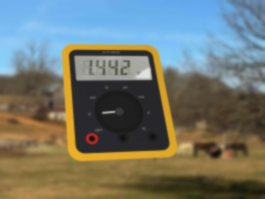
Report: 1.442 V
